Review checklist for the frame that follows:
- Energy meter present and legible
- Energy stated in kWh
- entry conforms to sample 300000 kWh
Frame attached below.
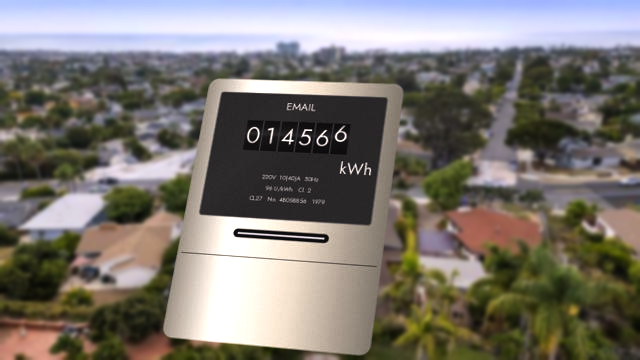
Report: 14566 kWh
